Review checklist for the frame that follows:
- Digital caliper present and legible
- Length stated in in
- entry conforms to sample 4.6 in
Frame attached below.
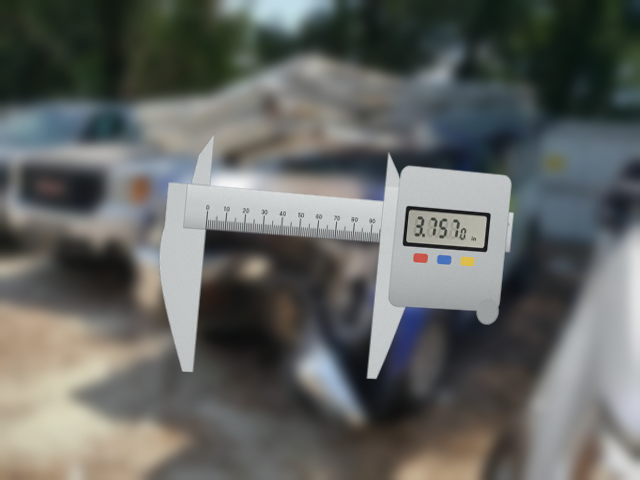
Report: 3.7570 in
